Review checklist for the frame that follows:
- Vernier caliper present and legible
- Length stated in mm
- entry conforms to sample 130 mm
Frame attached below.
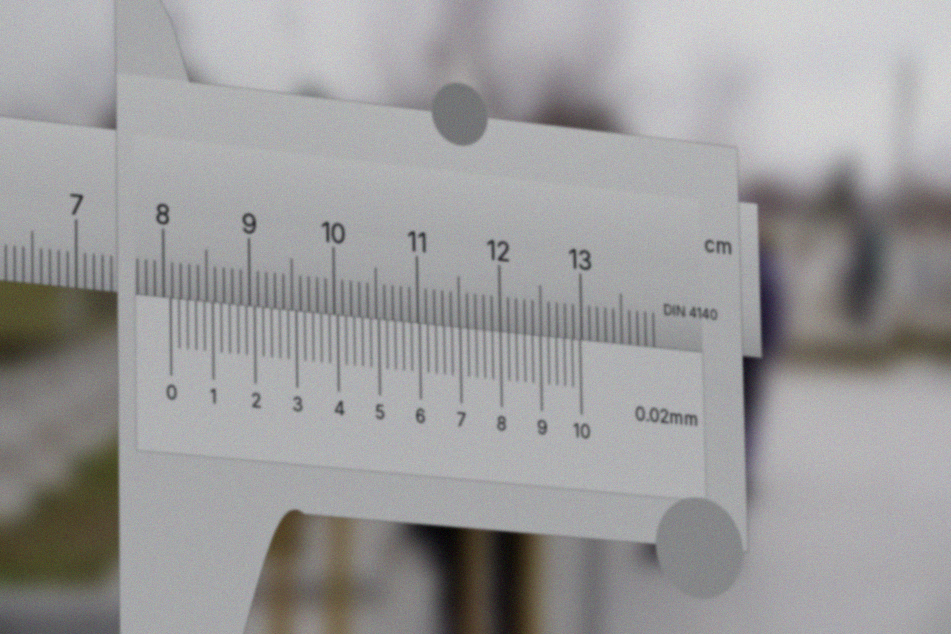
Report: 80.8 mm
